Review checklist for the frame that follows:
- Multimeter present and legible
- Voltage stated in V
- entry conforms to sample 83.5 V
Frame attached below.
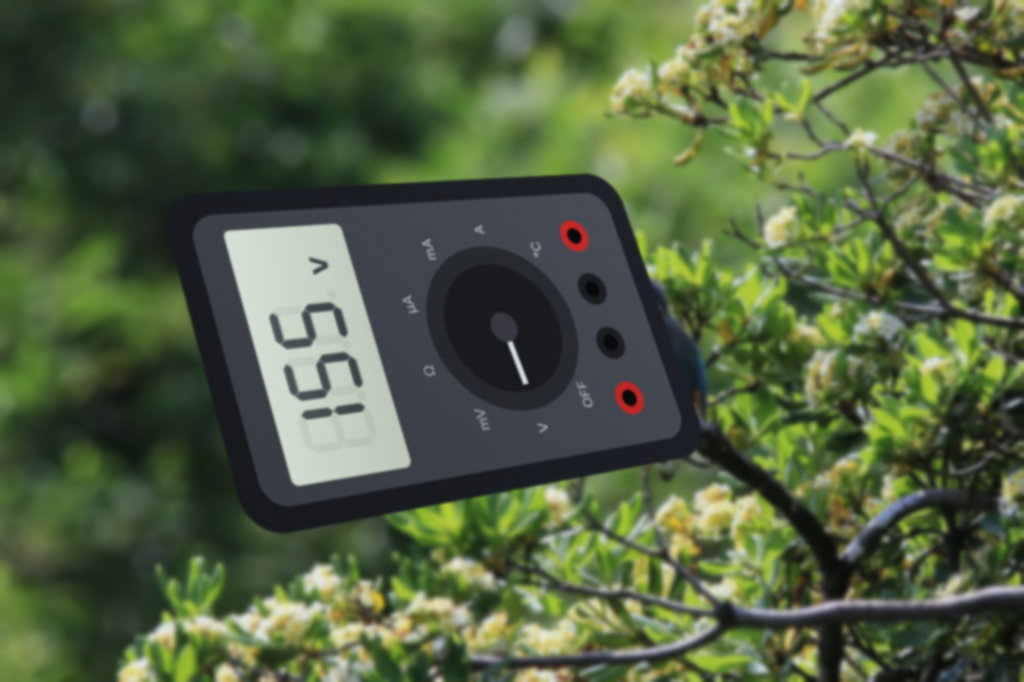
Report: 155 V
